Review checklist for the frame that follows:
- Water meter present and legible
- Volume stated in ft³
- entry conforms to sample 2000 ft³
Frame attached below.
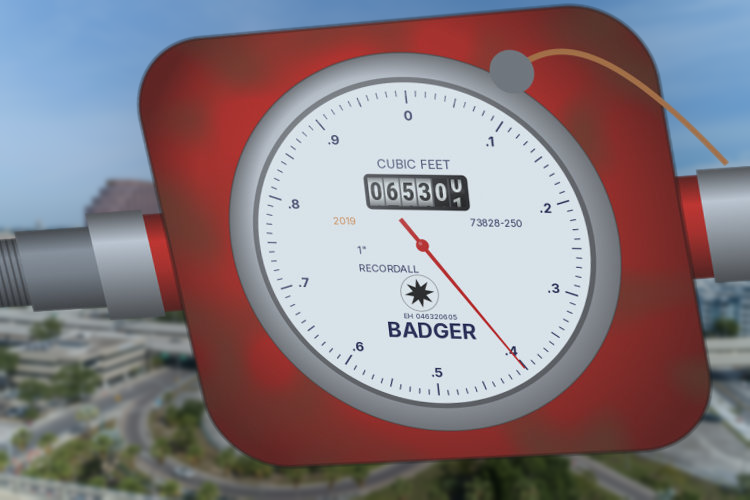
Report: 65300.40 ft³
